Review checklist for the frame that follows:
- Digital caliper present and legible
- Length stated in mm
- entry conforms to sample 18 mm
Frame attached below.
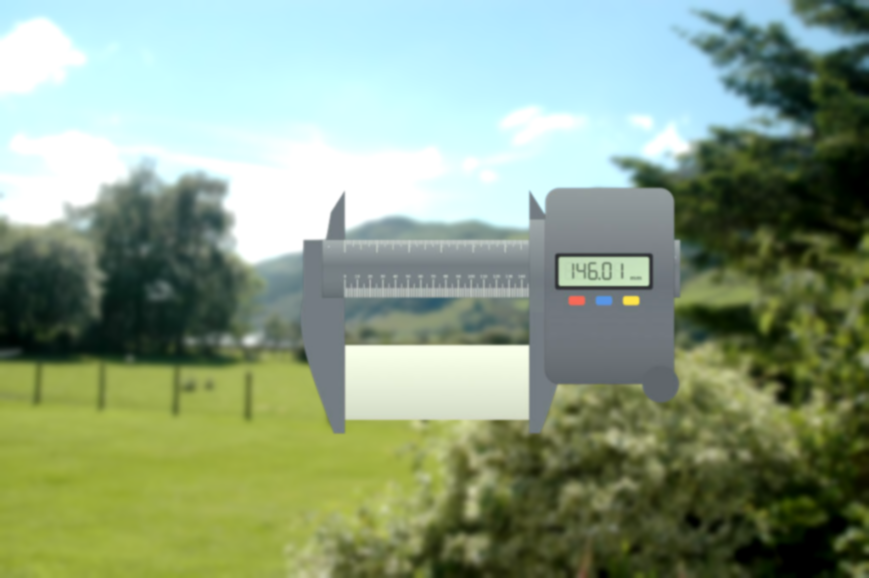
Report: 146.01 mm
